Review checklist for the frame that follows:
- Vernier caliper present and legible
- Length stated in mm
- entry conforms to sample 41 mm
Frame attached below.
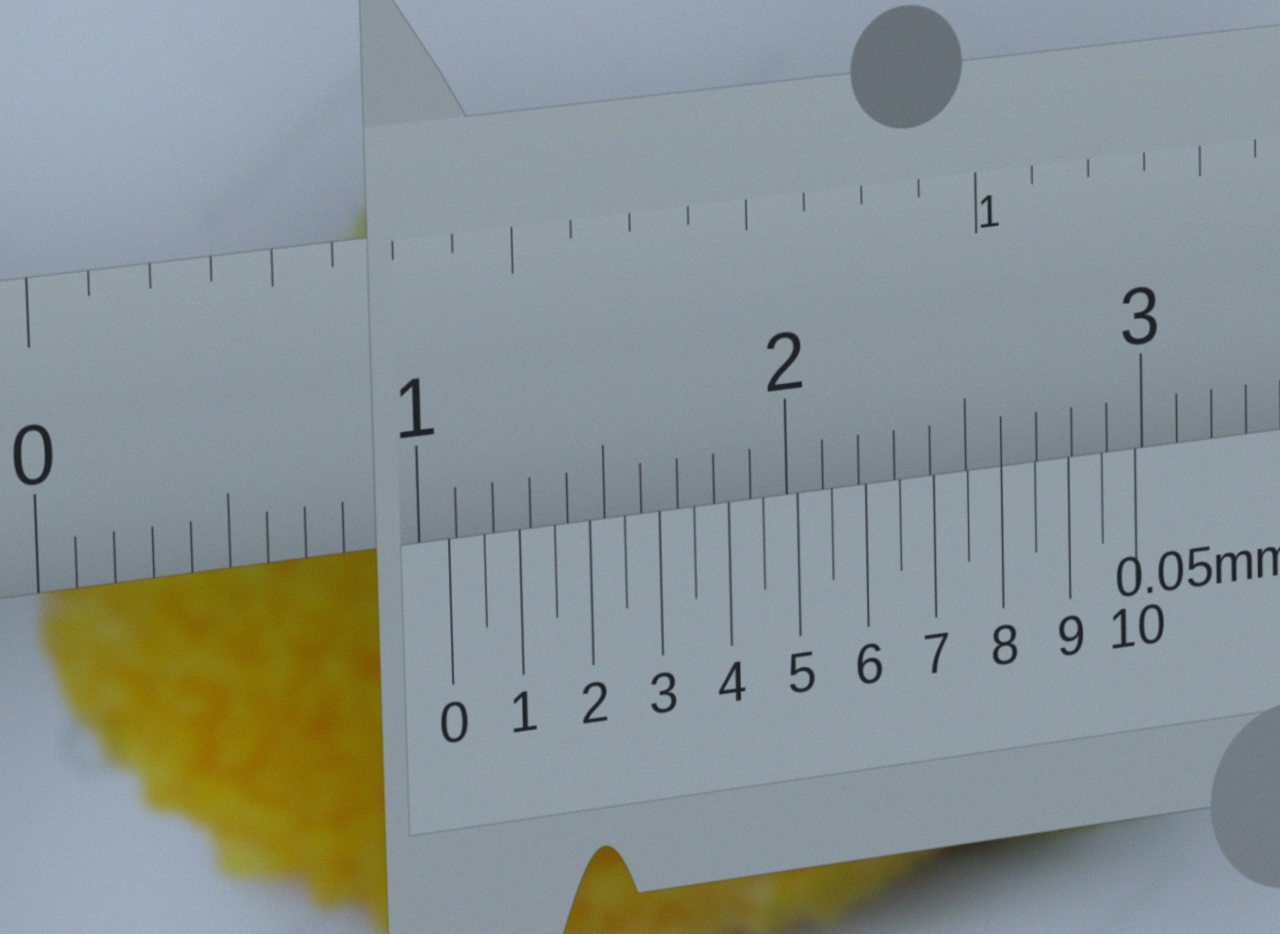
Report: 10.80 mm
